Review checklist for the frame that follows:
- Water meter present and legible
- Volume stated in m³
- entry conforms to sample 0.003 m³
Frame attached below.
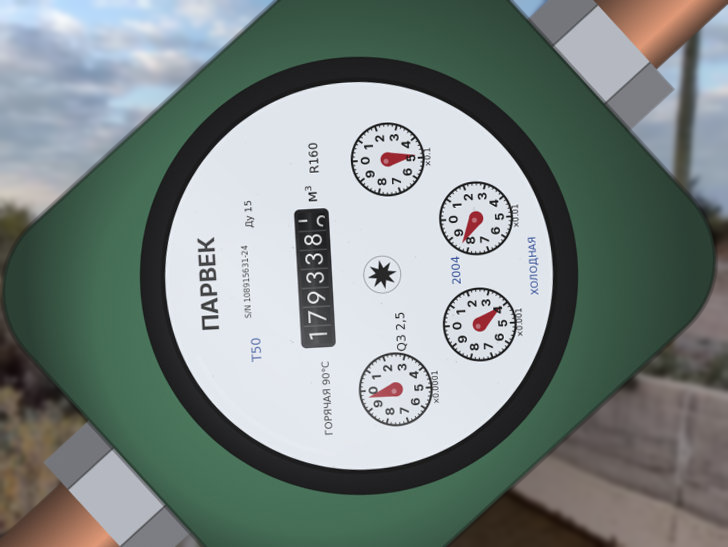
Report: 1793381.4839 m³
